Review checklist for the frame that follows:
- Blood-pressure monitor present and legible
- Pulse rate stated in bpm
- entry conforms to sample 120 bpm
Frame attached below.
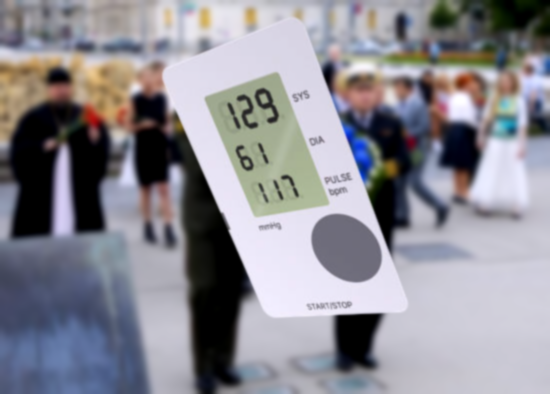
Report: 117 bpm
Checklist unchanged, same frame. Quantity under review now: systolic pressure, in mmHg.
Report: 129 mmHg
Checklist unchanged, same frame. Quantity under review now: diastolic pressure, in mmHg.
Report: 61 mmHg
